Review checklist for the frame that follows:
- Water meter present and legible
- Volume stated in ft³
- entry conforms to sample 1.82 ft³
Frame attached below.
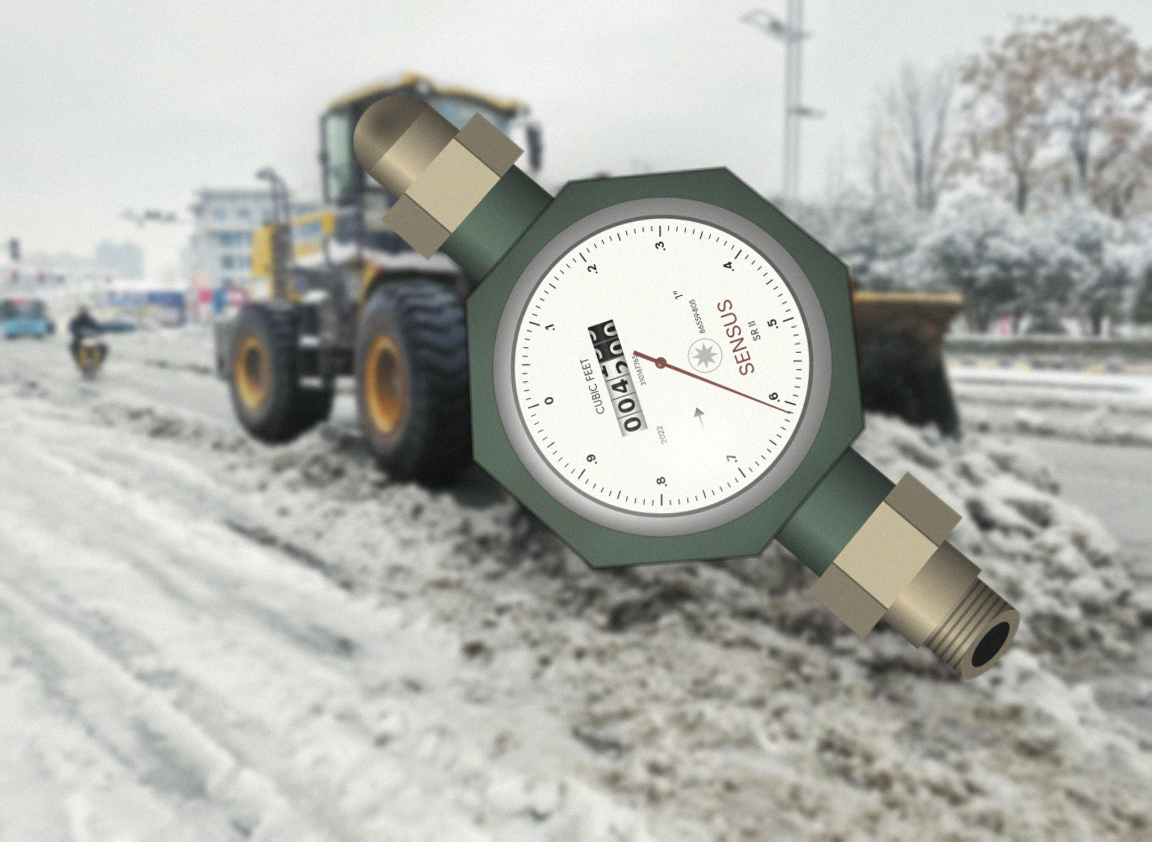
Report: 4199.61 ft³
